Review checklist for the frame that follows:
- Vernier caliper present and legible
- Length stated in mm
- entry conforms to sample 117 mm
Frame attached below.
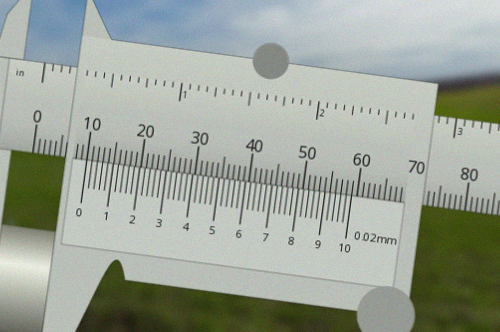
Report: 10.0 mm
